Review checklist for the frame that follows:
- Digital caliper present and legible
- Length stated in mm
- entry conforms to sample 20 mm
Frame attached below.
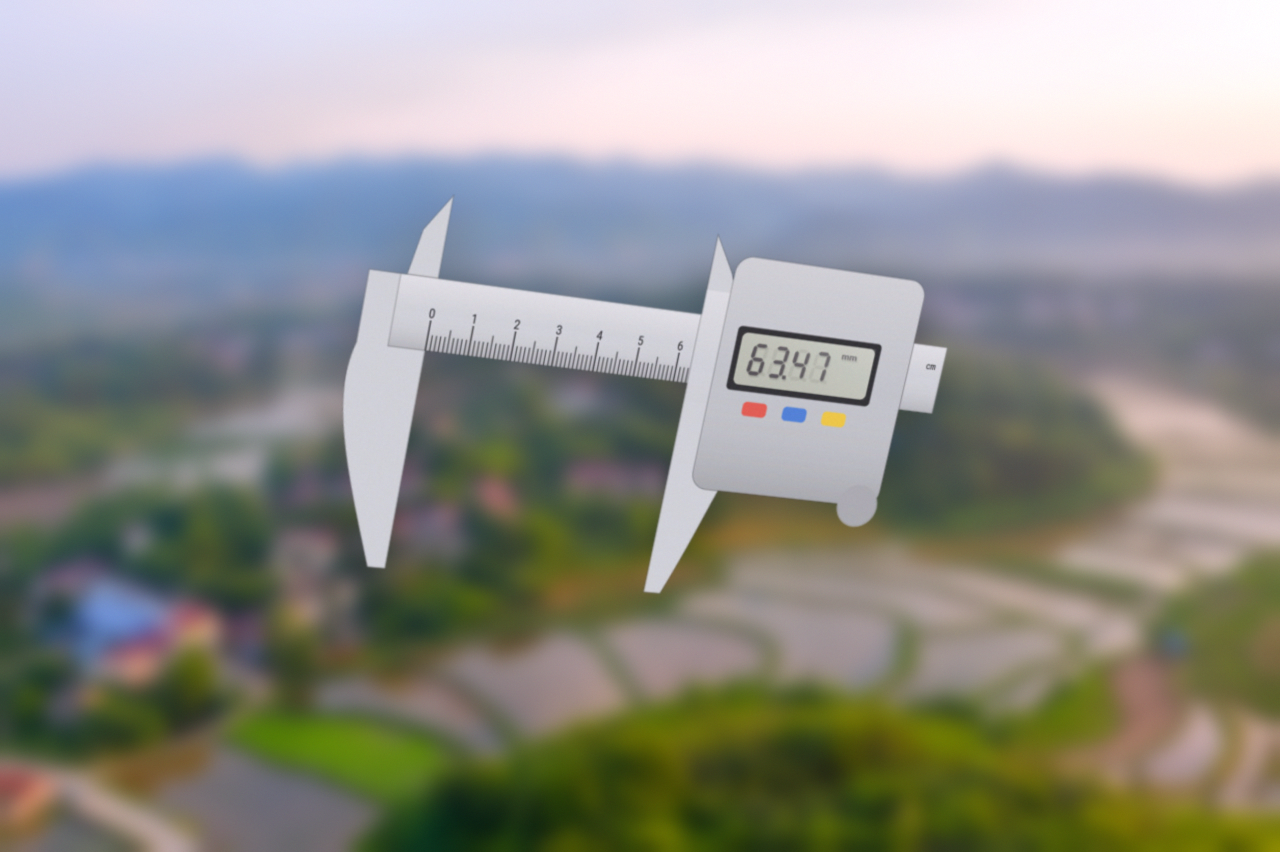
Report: 63.47 mm
